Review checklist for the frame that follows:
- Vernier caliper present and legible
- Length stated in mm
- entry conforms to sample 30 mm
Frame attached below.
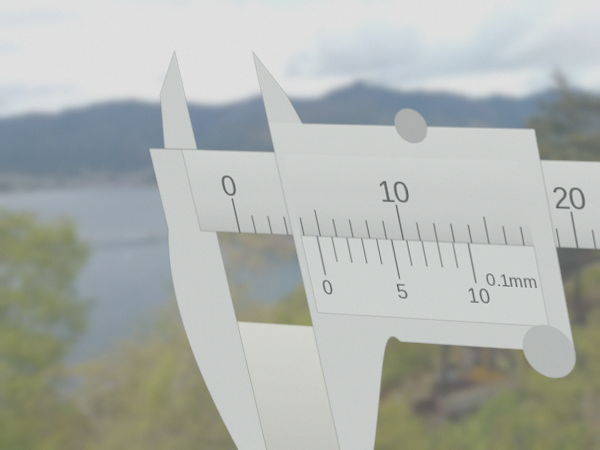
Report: 4.8 mm
